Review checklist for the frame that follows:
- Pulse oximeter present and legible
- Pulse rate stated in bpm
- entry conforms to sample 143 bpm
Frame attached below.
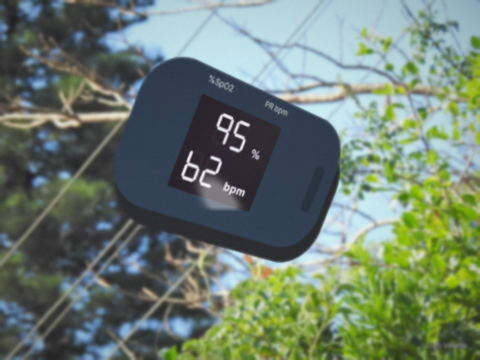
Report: 62 bpm
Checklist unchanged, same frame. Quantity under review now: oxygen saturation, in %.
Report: 95 %
